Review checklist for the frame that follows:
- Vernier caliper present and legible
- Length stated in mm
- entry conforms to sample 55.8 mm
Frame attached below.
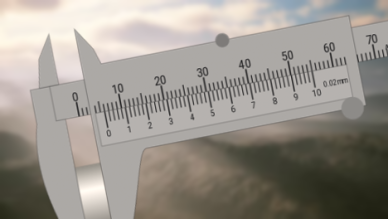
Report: 6.0 mm
